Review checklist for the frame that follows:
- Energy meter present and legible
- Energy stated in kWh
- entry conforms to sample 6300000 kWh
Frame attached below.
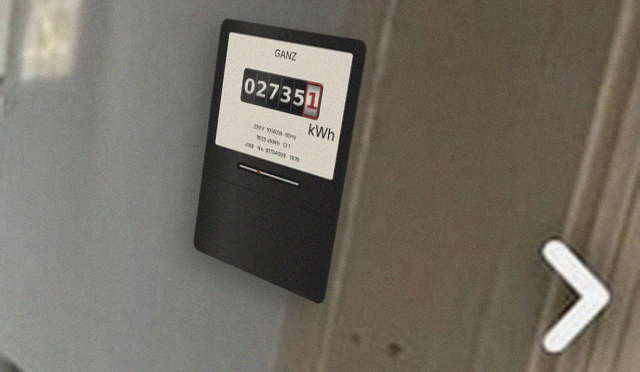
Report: 2735.1 kWh
